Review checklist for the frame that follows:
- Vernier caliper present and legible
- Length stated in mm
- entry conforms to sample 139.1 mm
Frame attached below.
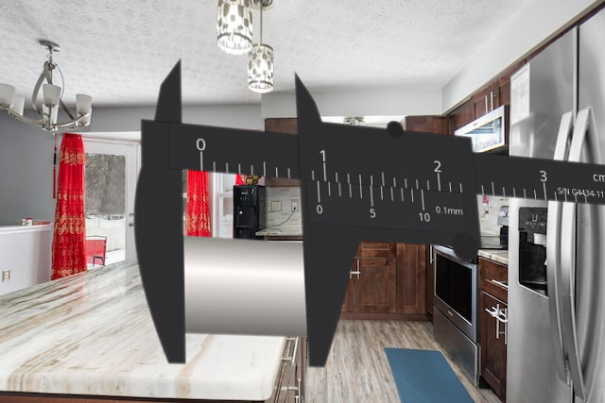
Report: 9.4 mm
